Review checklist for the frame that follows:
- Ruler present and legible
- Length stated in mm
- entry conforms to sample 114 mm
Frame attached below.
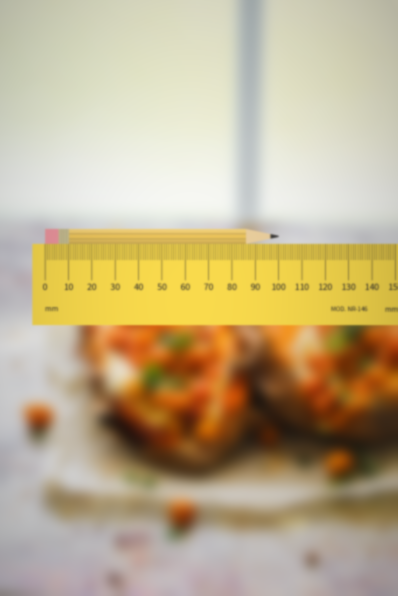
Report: 100 mm
